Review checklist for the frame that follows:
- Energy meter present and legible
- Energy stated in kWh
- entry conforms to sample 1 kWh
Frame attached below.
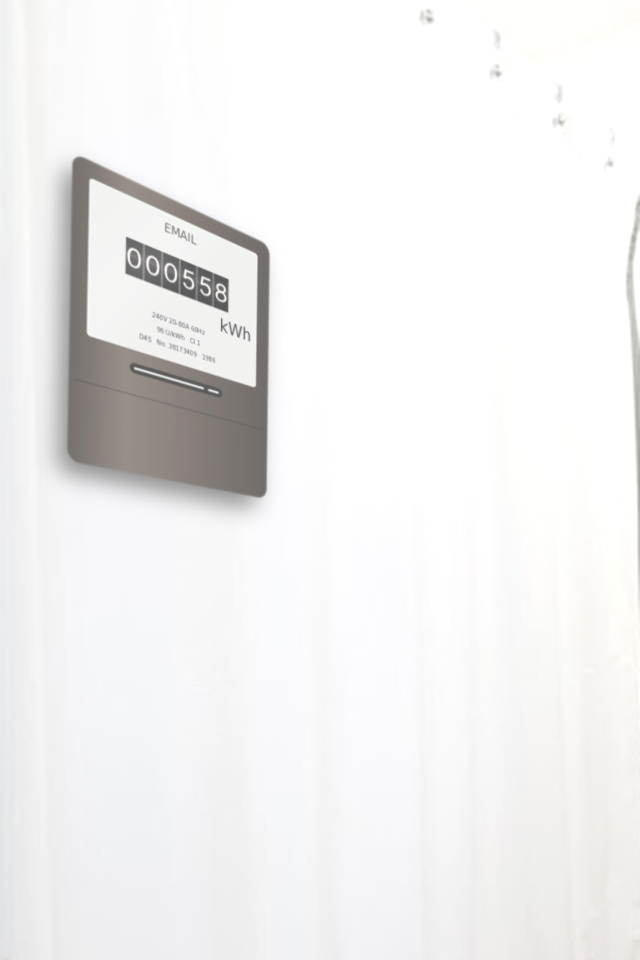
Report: 558 kWh
